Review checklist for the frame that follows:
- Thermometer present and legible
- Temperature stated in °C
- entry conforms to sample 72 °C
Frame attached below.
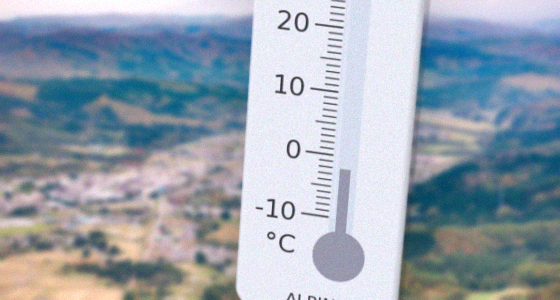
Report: -2 °C
